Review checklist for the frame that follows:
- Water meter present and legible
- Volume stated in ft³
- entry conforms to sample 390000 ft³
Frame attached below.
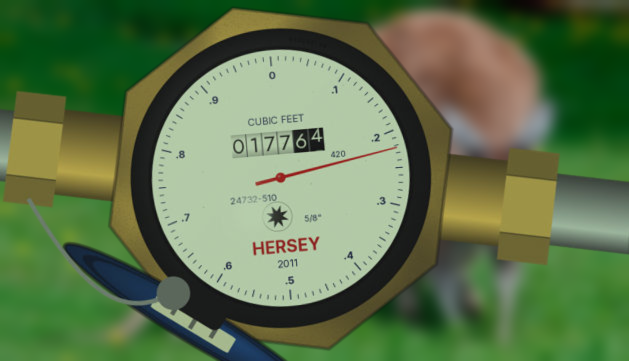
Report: 17764.22 ft³
